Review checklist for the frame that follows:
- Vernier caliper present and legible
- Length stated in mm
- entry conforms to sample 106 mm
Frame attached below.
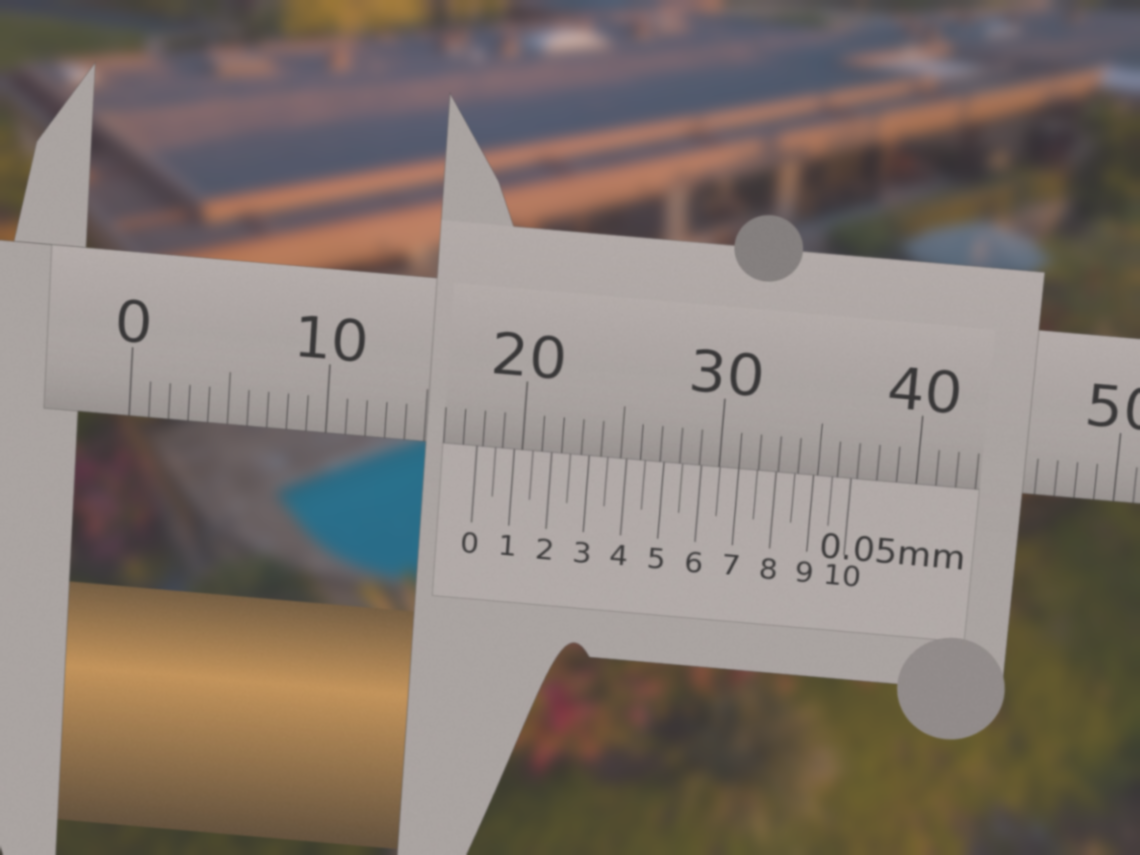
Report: 17.7 mm
